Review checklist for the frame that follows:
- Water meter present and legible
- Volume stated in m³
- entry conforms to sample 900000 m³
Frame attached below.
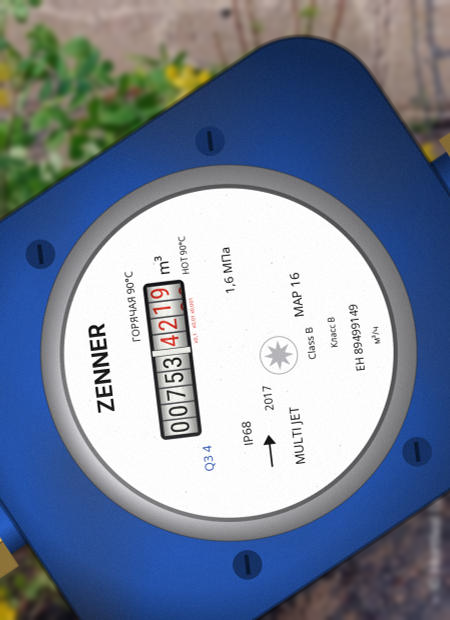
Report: 753.4219 m³
